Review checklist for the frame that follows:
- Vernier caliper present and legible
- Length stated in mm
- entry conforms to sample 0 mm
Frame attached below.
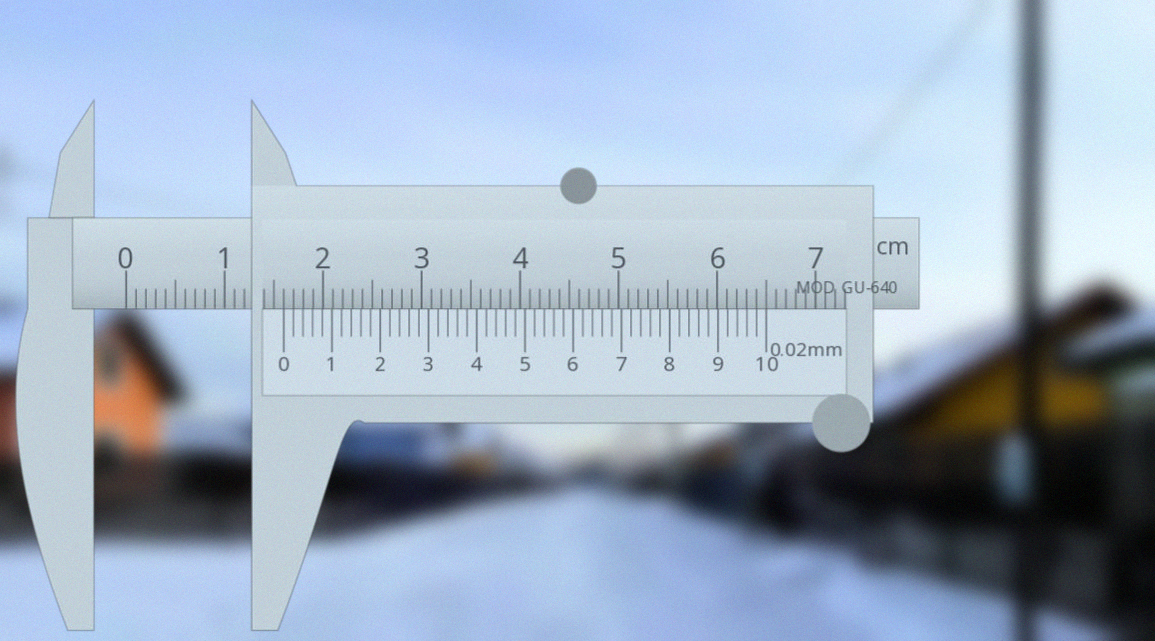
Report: 16.0 mm
